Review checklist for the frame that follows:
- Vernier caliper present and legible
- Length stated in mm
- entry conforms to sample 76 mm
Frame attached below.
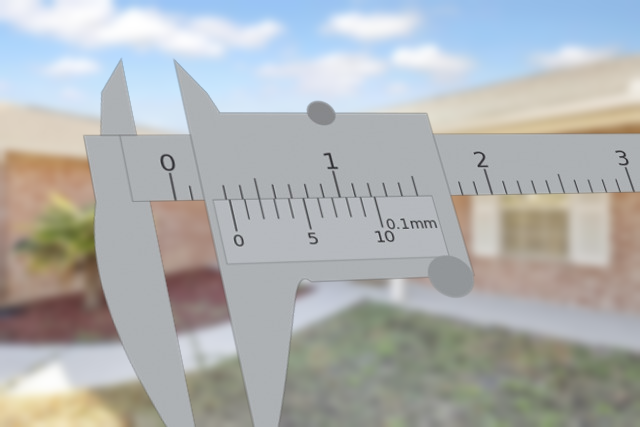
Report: 3.2 mm
